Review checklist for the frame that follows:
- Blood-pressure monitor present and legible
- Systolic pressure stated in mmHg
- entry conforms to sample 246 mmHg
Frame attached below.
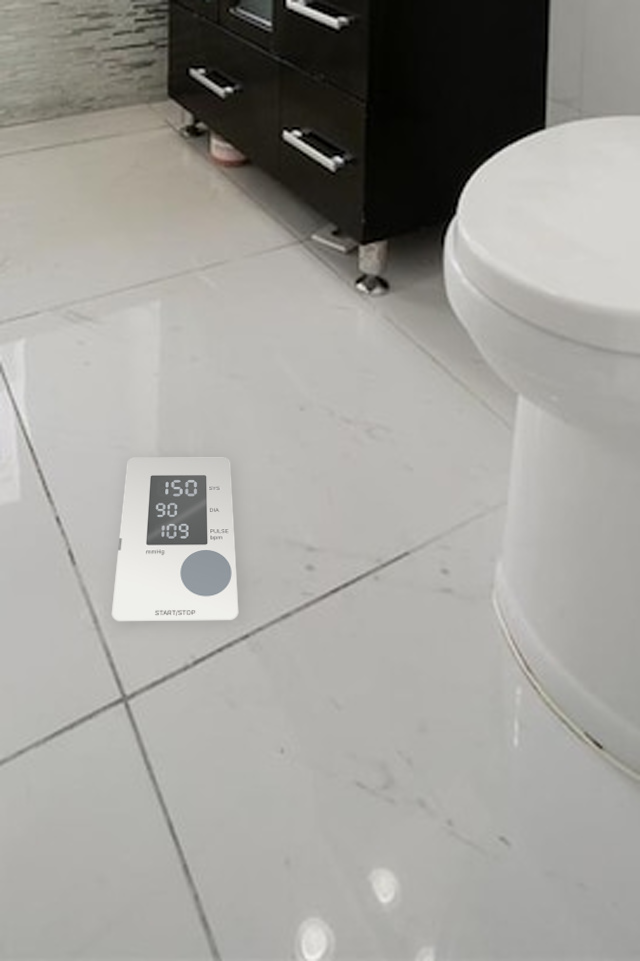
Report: 150 mmHg
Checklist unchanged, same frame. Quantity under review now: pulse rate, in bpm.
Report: 109 bpm
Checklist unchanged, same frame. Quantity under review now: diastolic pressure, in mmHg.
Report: 90 mmHg
